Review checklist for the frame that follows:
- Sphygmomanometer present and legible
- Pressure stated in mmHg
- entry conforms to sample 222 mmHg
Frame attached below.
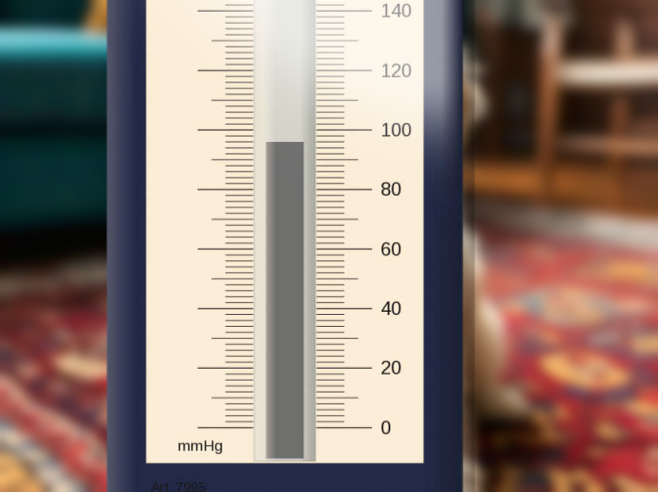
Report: 96 mmHg
